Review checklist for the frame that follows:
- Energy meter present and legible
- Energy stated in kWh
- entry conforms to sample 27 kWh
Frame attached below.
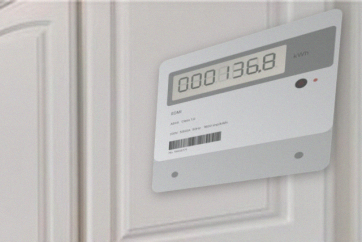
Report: 136.8 kWh
